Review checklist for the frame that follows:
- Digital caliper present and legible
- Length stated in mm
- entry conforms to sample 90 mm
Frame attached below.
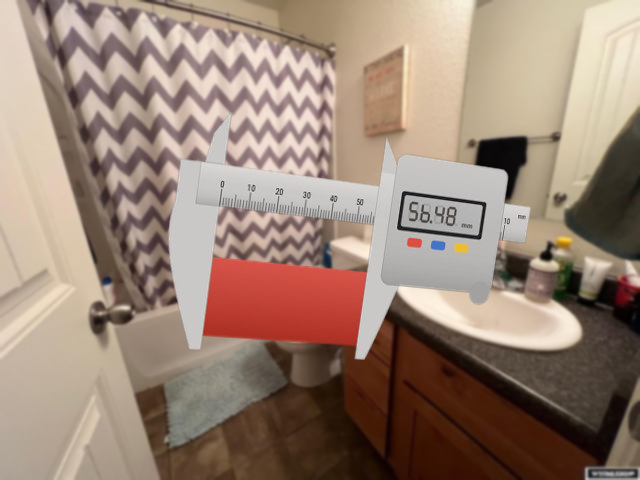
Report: 56.48 mm
